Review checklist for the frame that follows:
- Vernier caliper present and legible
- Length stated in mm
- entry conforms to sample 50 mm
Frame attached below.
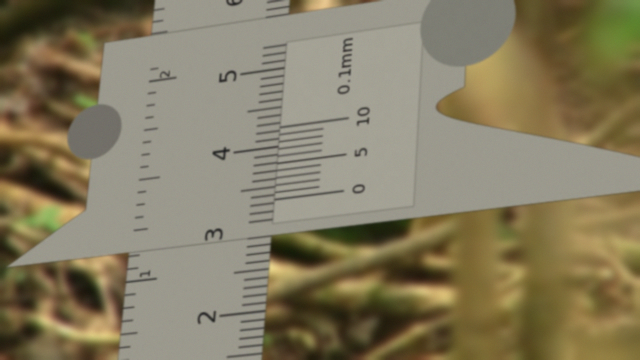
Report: 33.4 mm
